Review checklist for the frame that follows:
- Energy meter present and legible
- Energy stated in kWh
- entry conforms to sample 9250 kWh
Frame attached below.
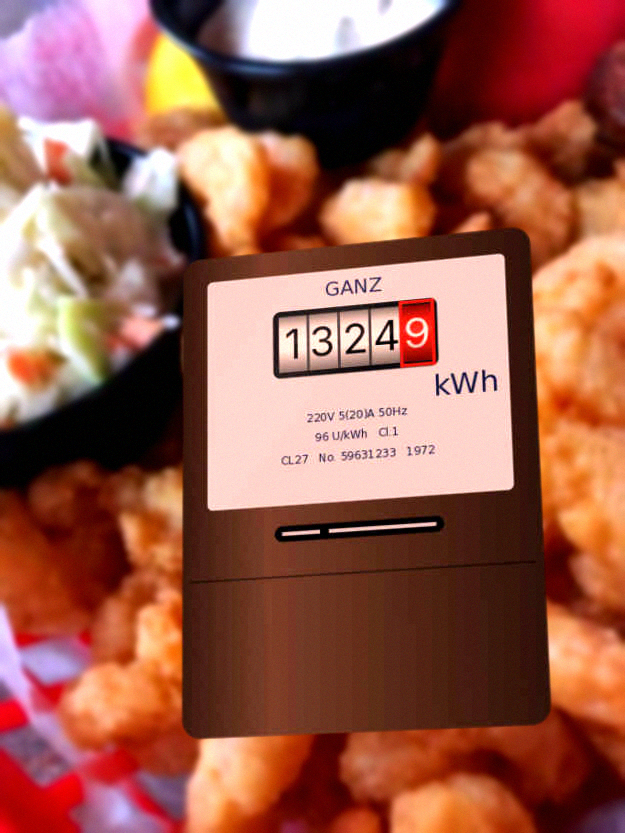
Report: 1324.9 kWh
